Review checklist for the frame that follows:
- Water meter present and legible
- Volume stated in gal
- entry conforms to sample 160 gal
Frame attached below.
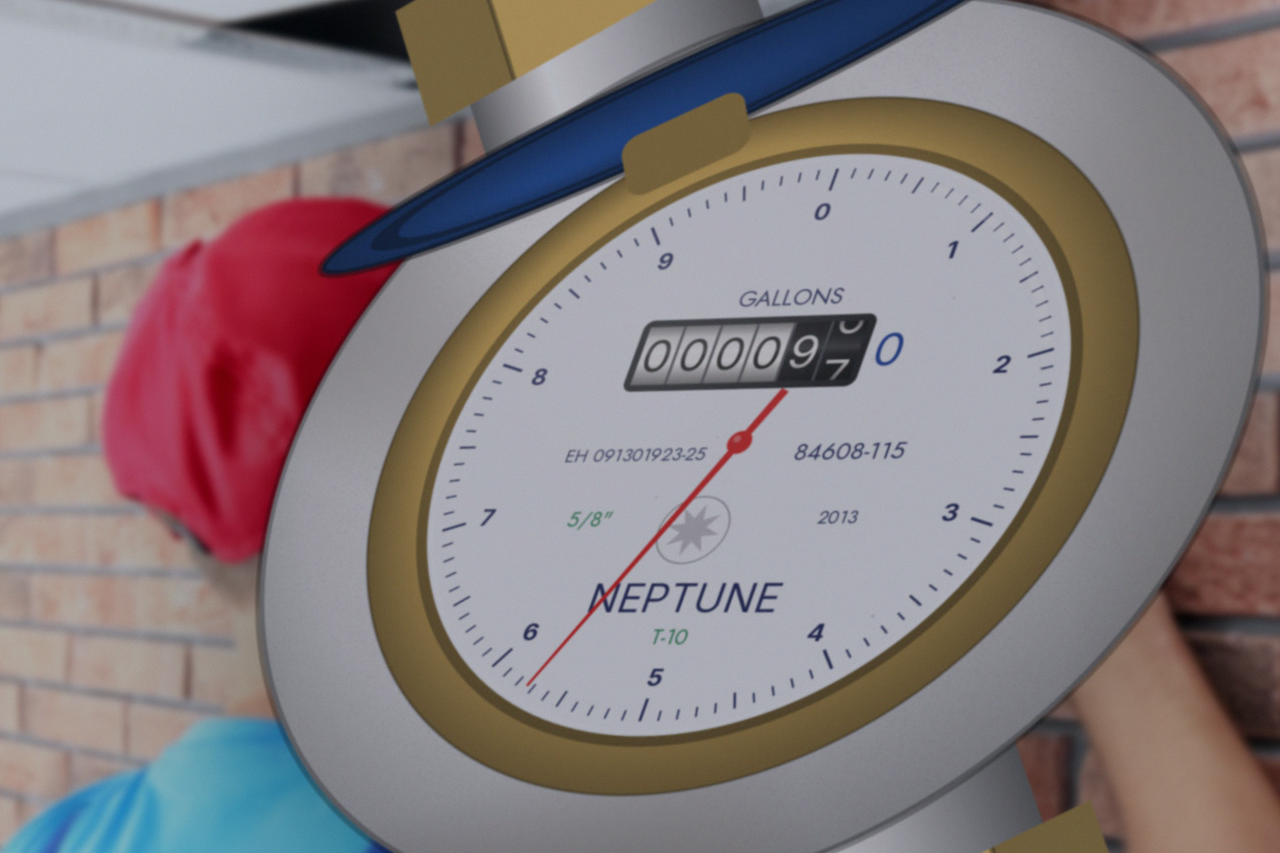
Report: 965.7 gal
